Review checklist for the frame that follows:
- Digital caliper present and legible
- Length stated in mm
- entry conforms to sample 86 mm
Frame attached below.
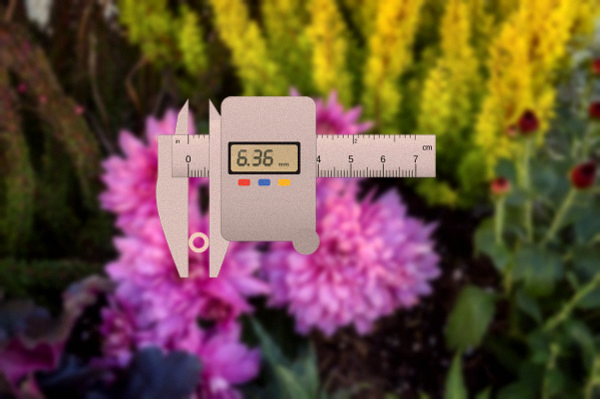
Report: 6.36 mm
